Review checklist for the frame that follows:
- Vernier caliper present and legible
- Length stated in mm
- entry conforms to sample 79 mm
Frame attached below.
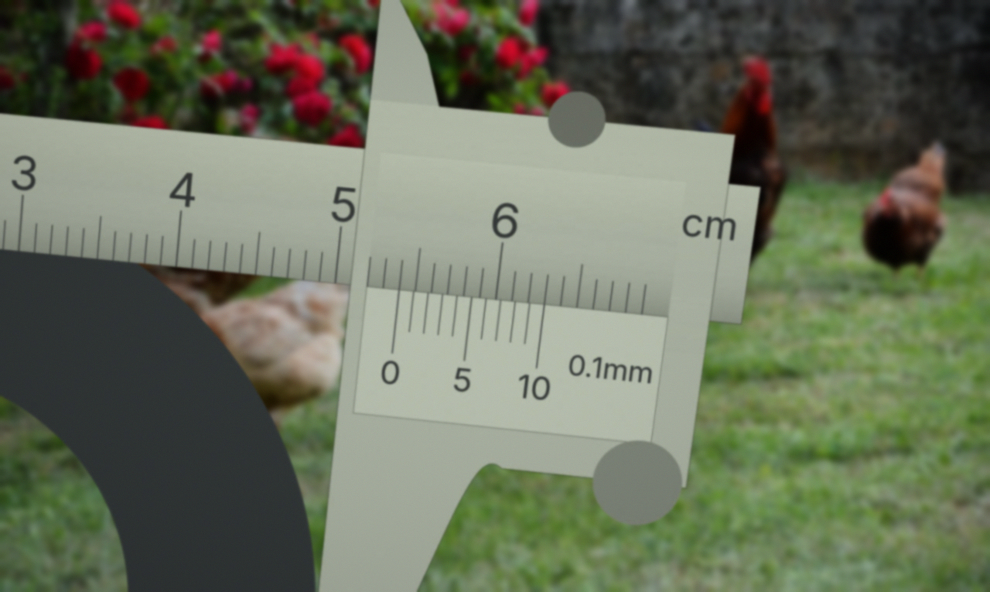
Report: 54.0 mm
